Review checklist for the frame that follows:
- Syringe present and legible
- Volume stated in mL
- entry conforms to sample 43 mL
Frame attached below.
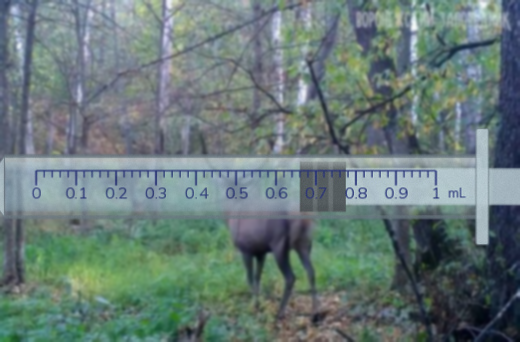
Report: 0.66 mL
